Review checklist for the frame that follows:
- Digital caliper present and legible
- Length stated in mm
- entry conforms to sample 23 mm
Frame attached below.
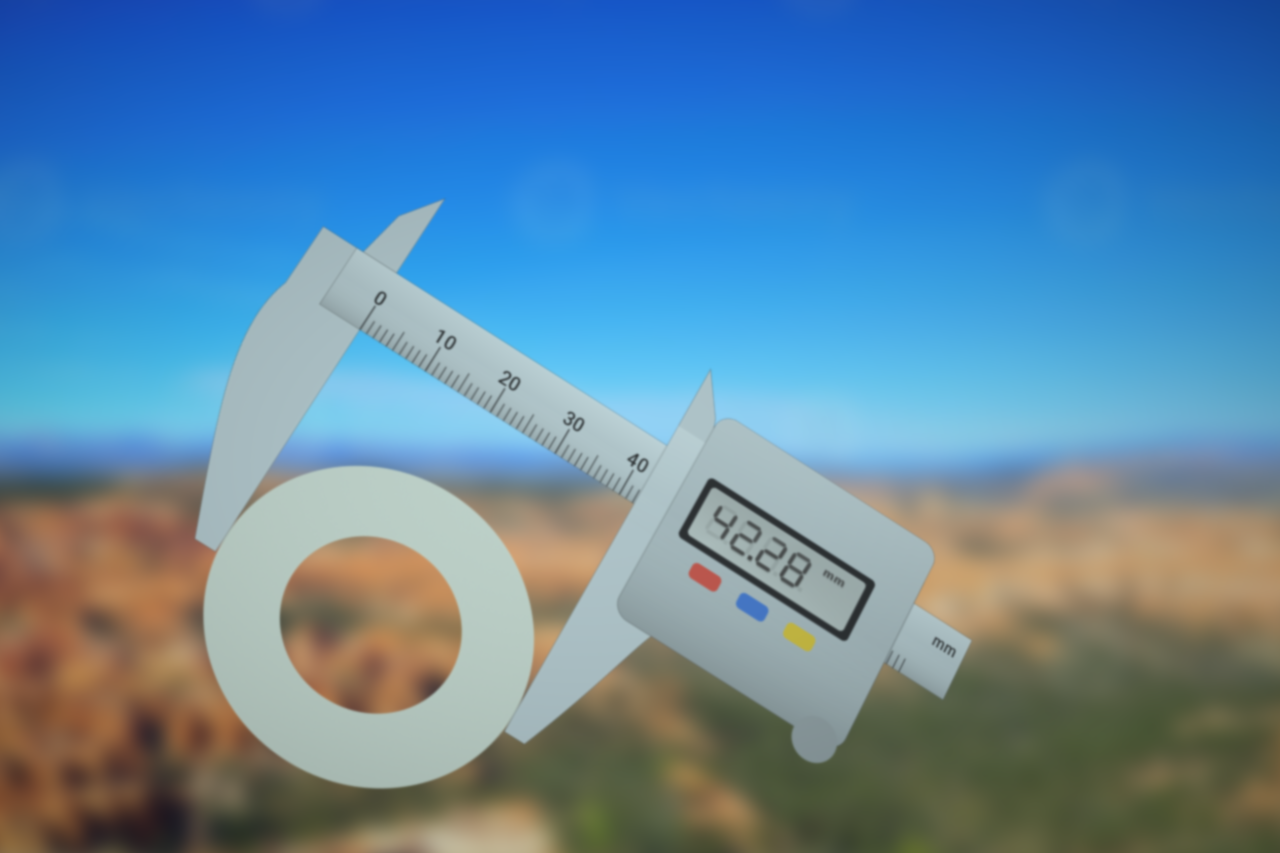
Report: 42.28 mm
